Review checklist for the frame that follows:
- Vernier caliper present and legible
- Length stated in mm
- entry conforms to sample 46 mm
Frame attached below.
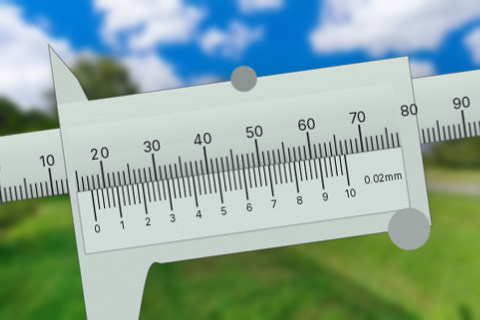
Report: 17.5 mm
